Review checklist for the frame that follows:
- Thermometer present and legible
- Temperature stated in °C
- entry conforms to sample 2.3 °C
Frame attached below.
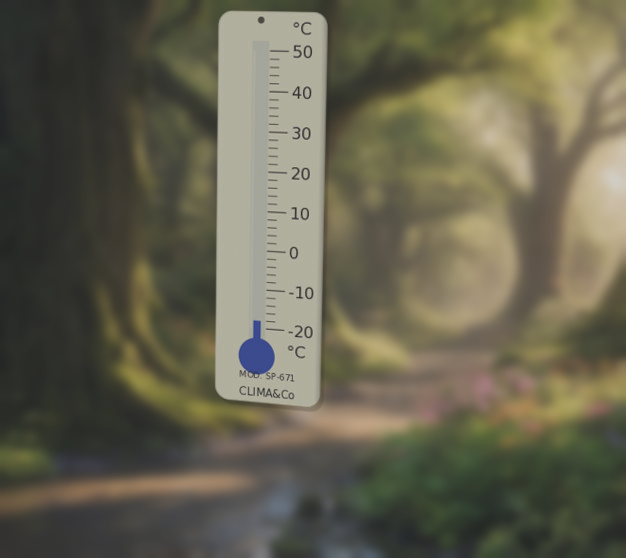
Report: -18 °C
